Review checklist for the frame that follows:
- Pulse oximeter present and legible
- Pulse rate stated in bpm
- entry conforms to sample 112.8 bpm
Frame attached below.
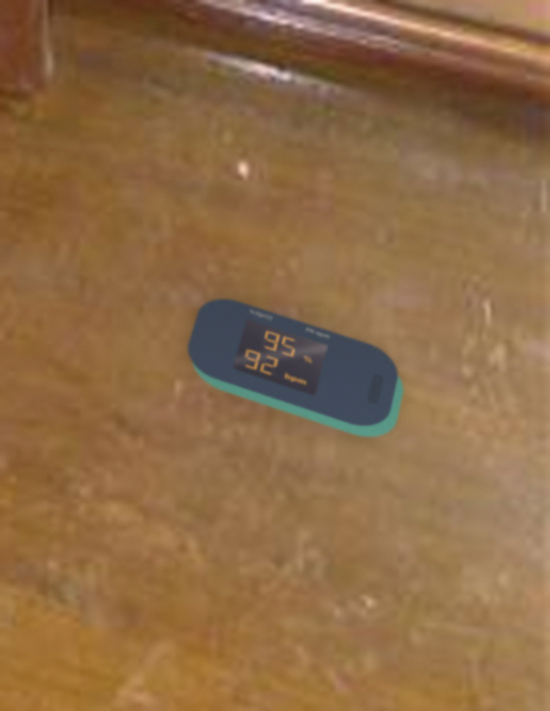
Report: 92 bpm
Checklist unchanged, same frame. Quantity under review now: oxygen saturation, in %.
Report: 95 %
